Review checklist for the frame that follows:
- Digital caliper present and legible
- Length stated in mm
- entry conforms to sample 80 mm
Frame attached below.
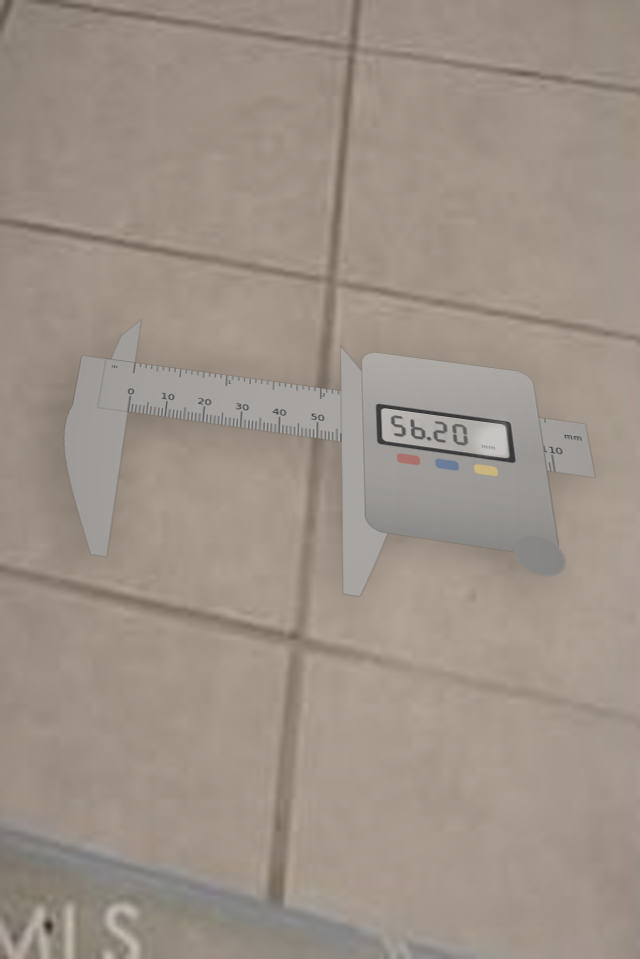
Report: 56.20 mm
